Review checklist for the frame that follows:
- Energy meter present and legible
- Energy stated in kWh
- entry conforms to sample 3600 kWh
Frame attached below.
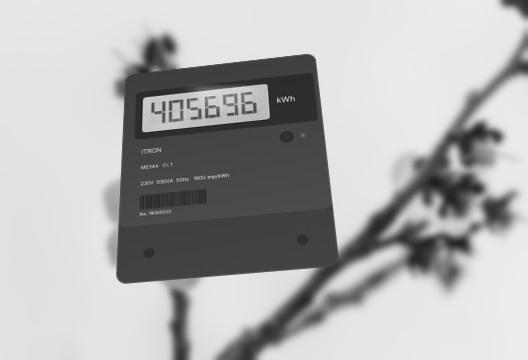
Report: 405696 kWh
